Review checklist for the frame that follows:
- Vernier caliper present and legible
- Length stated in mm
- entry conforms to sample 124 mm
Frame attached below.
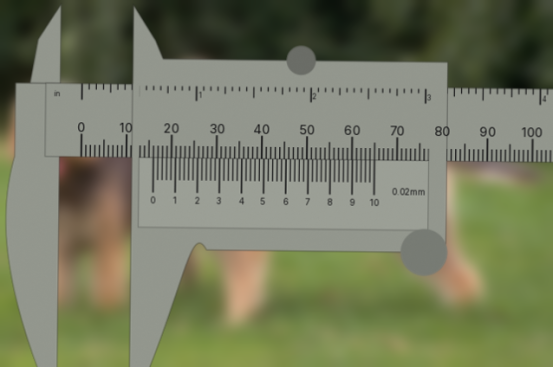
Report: 16.0 mm
